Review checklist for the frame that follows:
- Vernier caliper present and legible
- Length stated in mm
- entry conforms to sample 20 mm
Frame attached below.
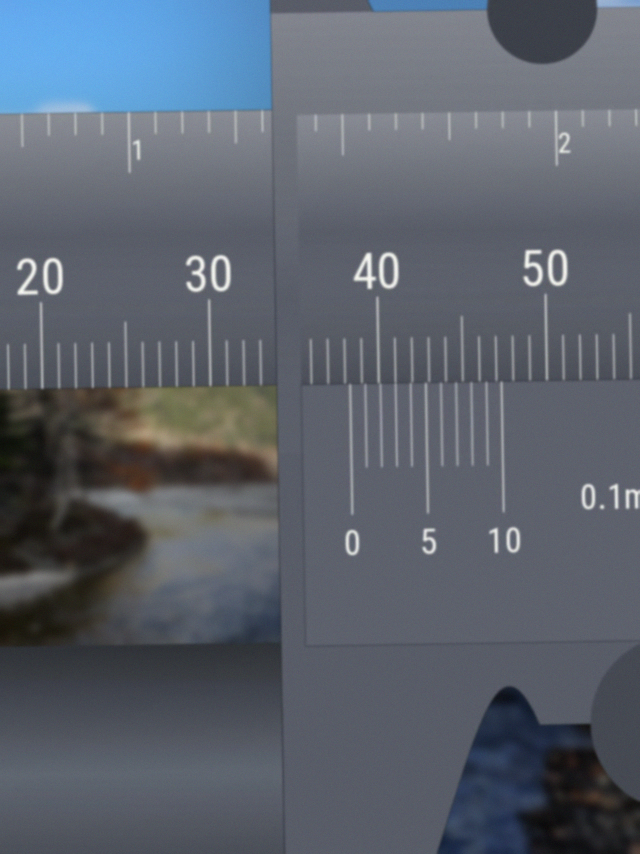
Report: 38.3 mm
